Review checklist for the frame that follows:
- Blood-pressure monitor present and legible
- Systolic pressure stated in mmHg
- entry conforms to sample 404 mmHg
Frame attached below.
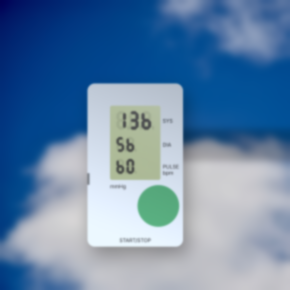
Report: 136 mmHg
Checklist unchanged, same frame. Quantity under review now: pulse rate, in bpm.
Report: 60 bpm
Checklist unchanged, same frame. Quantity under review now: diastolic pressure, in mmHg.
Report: 56 mmHg
